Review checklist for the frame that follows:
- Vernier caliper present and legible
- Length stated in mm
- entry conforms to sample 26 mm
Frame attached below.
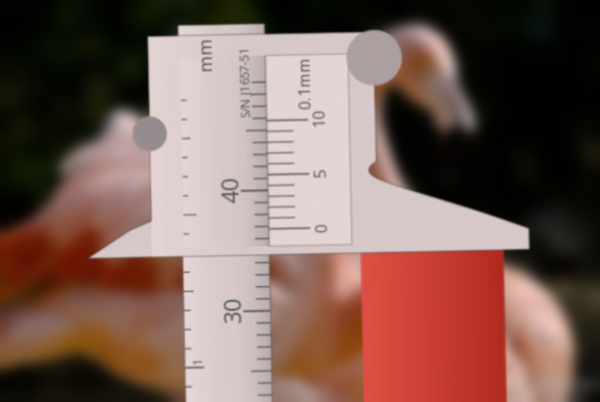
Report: 36.8 mm
